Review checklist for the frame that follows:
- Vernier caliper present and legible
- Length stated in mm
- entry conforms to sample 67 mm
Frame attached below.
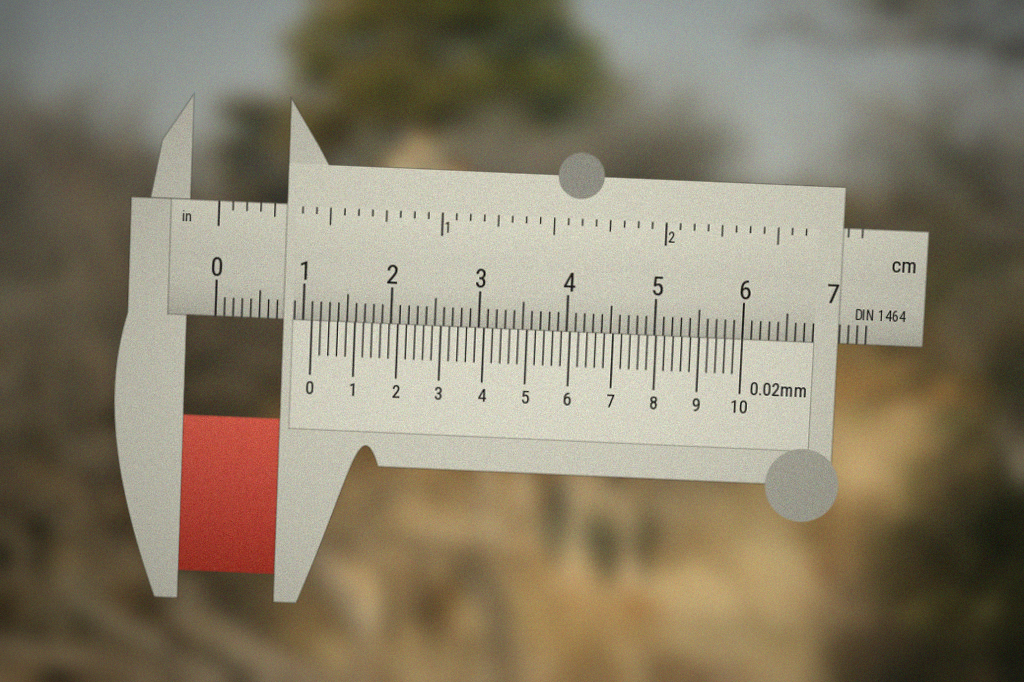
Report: 11.0 mm
